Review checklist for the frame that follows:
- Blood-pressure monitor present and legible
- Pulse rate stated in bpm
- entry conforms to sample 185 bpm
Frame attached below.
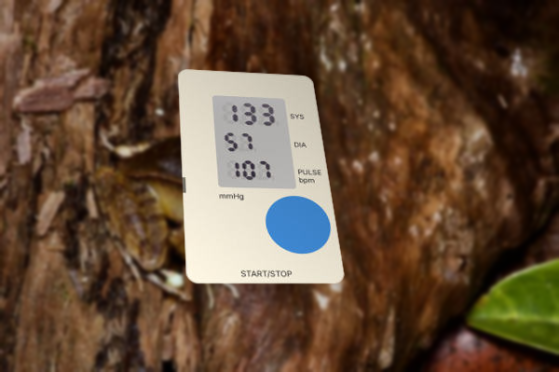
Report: 107 bpm
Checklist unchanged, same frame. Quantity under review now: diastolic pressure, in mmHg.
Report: 57 mmHg
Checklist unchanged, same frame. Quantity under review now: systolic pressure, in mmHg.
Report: 133 mmHg
